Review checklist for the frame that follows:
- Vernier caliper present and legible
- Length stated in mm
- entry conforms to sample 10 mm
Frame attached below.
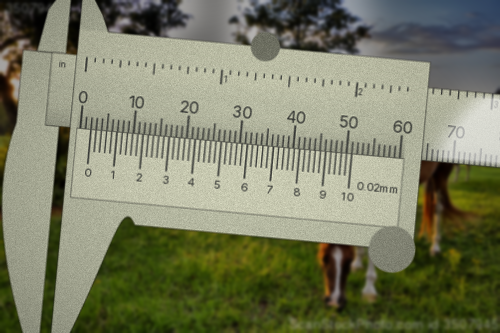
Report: 2.0 mm
